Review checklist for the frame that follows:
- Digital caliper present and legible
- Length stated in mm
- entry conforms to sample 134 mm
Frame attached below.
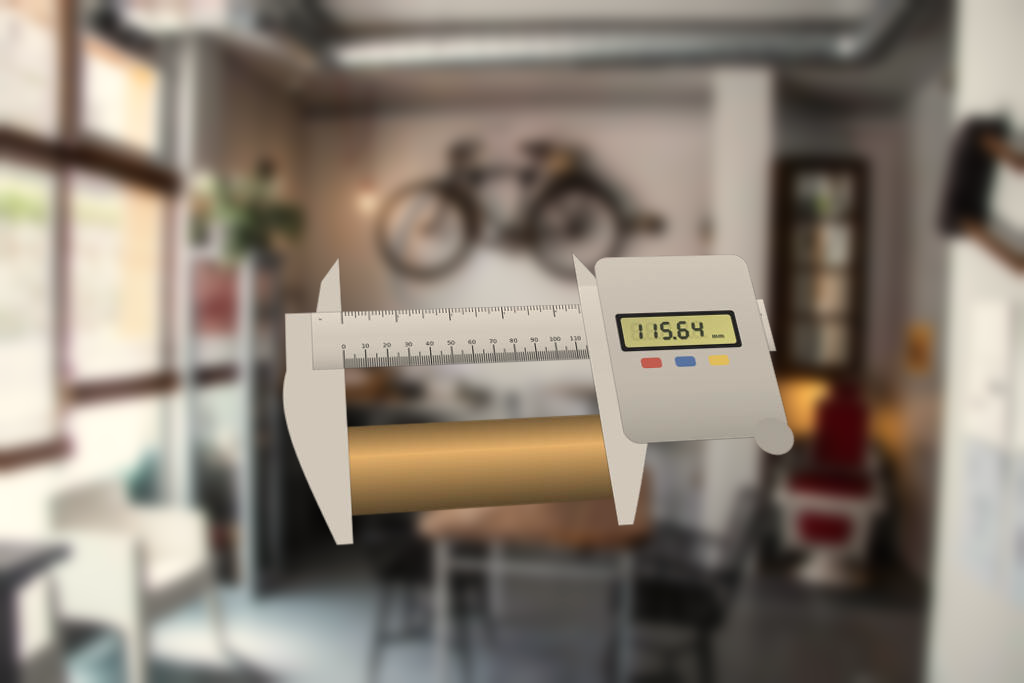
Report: 115.64 mm
